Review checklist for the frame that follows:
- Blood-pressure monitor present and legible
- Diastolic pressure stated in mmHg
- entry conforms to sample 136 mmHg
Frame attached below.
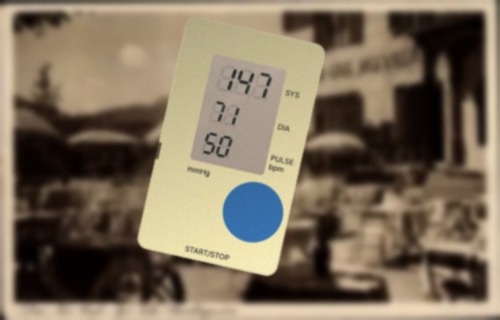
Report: 71 mmHg
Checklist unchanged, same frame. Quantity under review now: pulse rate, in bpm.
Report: 50 bpm
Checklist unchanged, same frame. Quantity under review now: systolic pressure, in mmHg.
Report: 147 mmHg
